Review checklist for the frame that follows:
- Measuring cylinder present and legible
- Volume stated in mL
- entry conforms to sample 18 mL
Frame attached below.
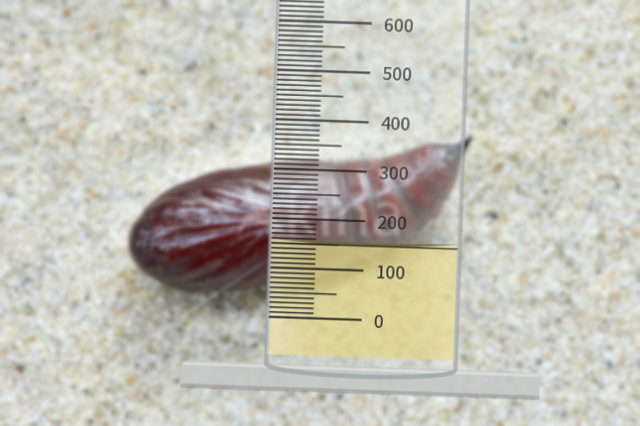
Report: 150 mL
